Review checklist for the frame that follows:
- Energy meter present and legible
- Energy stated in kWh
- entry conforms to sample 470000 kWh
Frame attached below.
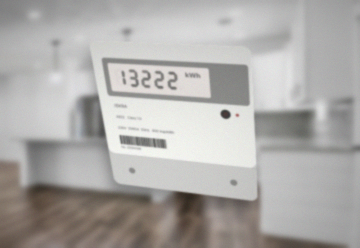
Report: 13222 kWh
